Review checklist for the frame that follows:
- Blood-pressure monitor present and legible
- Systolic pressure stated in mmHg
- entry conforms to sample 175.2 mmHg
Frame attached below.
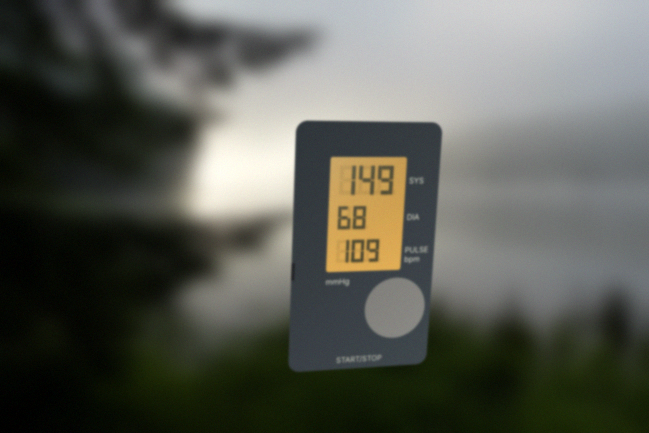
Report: 149 mmHg
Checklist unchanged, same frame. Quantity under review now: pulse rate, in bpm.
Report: 109 bpm
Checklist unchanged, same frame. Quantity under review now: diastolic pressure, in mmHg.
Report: 68 mmHg
